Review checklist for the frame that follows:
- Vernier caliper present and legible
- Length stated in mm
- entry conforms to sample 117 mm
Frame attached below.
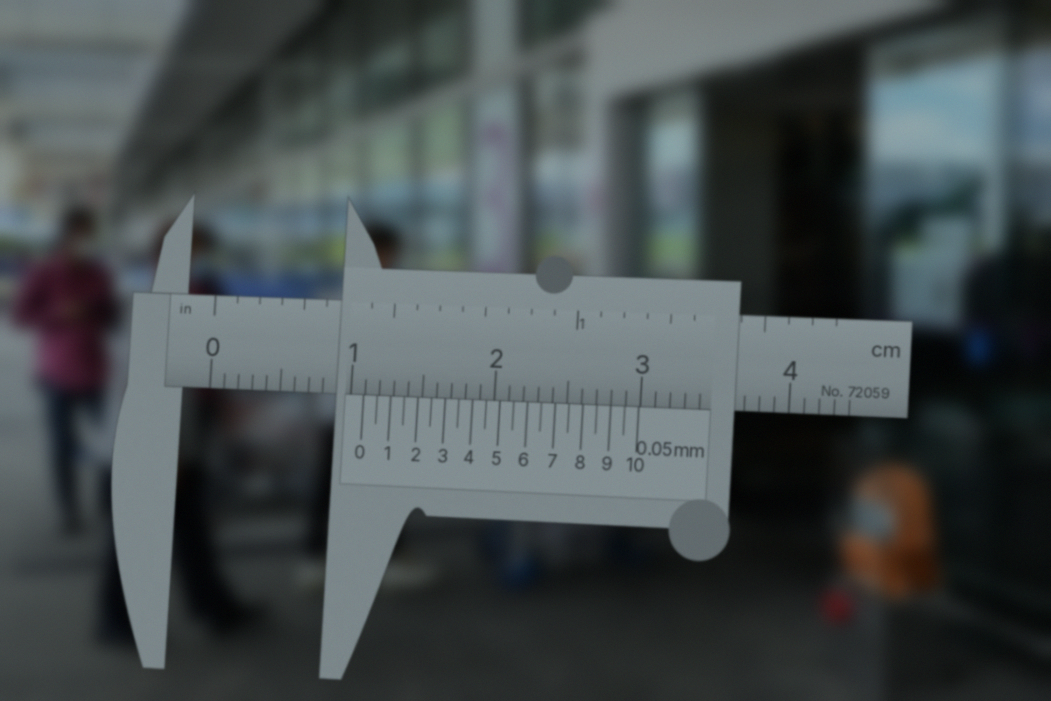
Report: 10.9 mm
